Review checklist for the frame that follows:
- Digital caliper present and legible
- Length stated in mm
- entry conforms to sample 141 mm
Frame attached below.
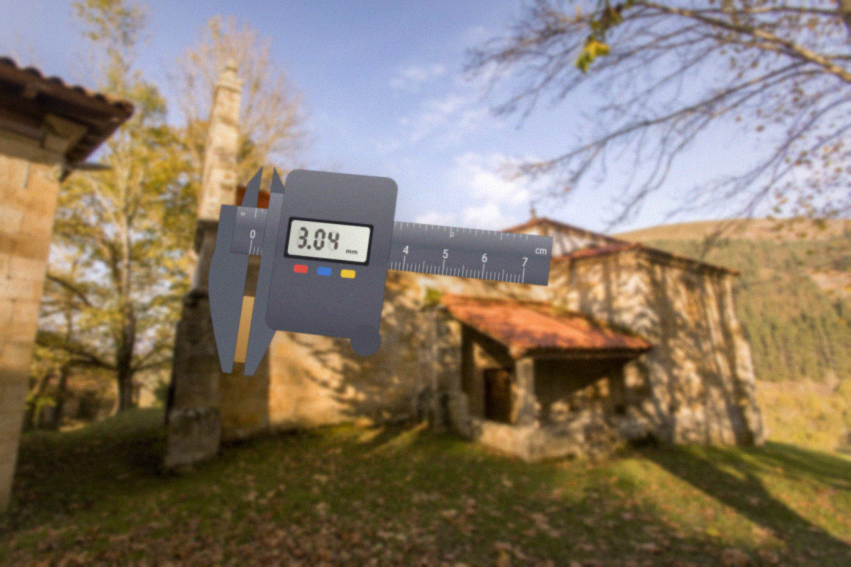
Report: 3.04 mm
